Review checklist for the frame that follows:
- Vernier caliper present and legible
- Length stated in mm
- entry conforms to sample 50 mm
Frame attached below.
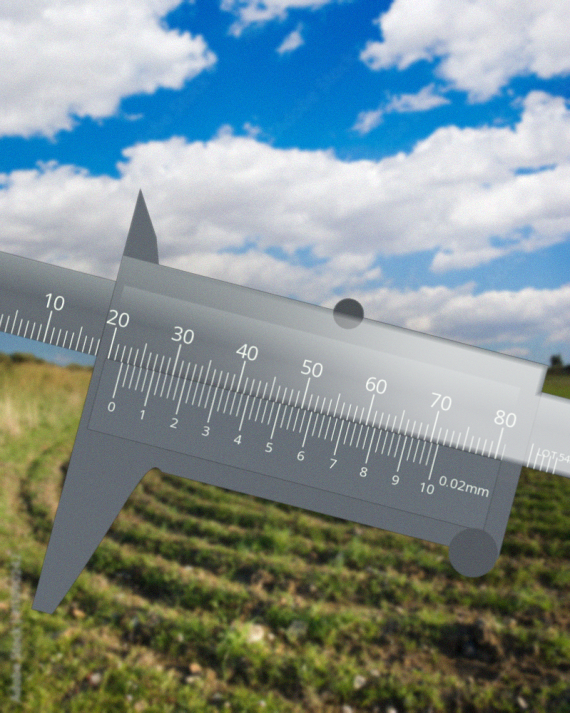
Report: 22.2 mm
